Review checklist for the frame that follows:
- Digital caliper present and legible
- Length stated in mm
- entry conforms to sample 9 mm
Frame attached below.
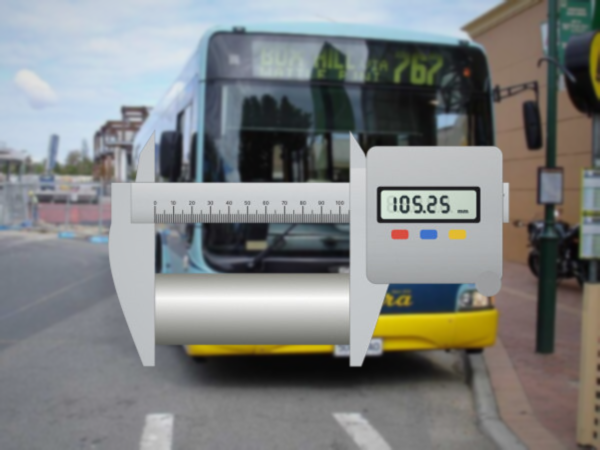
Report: 105.25 mm
